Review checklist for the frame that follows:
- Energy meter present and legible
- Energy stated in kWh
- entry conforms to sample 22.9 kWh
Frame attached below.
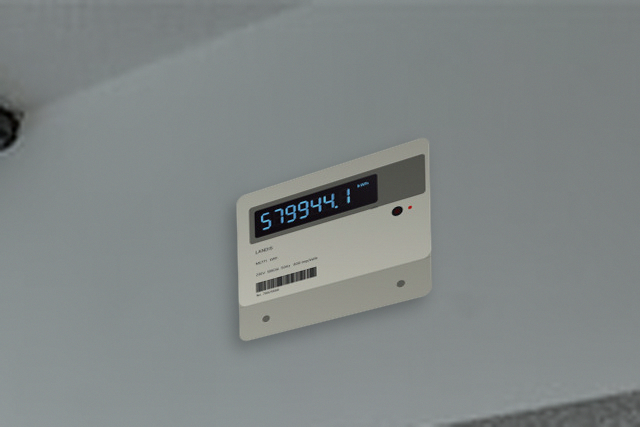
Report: 579944.1 kWh
